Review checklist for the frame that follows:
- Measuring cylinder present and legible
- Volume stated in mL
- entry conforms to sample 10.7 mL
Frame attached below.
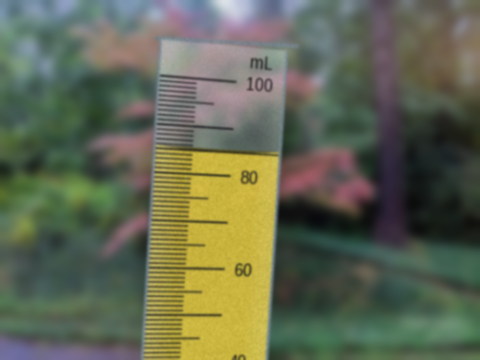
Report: 85 mL
